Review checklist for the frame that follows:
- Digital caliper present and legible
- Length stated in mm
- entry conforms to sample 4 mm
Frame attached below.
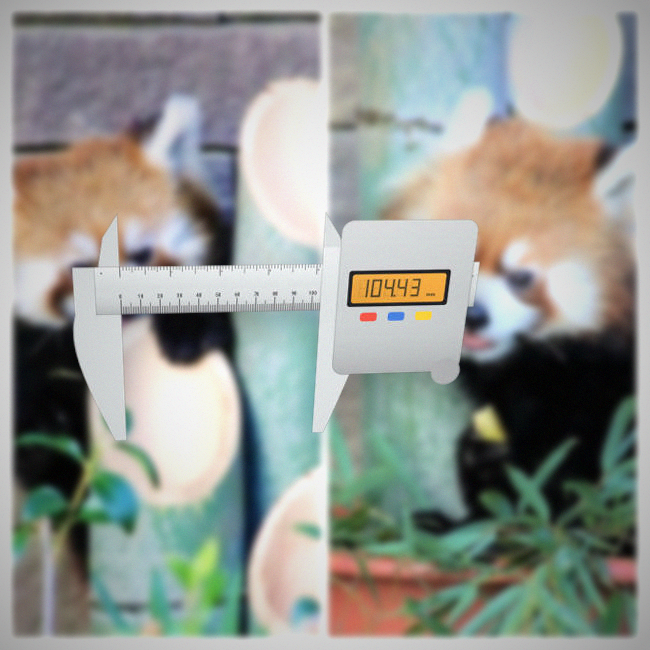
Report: 104.43 mm
